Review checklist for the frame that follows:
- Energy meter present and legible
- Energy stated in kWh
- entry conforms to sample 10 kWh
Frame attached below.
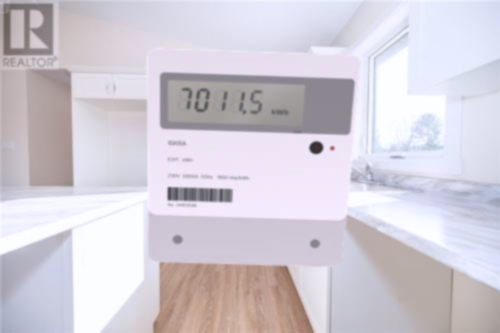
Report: 7011.5 kWh
